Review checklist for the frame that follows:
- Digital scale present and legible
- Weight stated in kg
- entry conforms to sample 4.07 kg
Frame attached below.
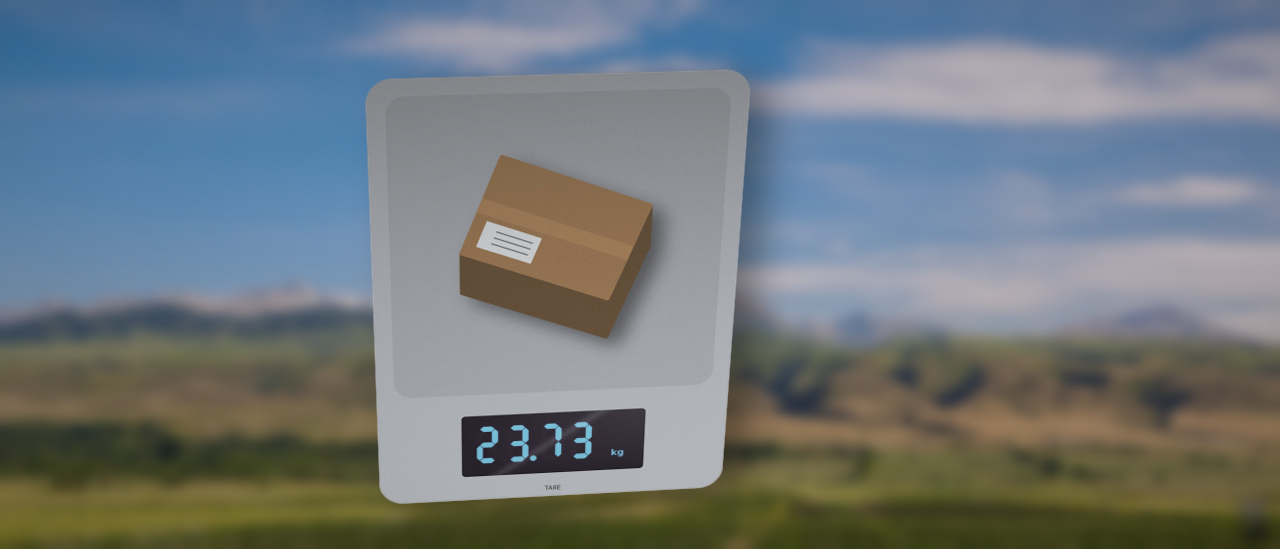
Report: 23.73 kg
